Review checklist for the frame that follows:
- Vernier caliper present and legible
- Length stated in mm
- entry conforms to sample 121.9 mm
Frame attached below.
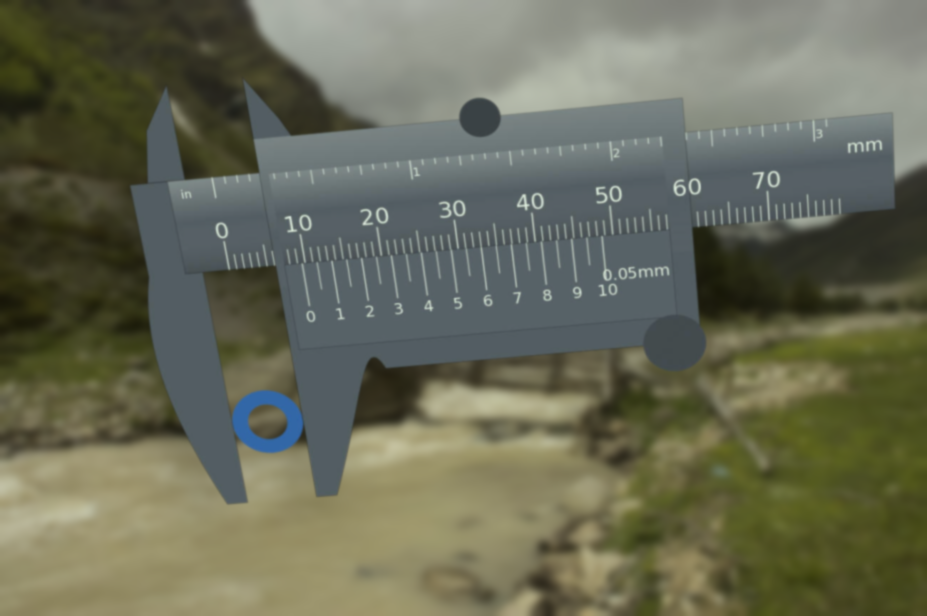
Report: 9.6 mm
